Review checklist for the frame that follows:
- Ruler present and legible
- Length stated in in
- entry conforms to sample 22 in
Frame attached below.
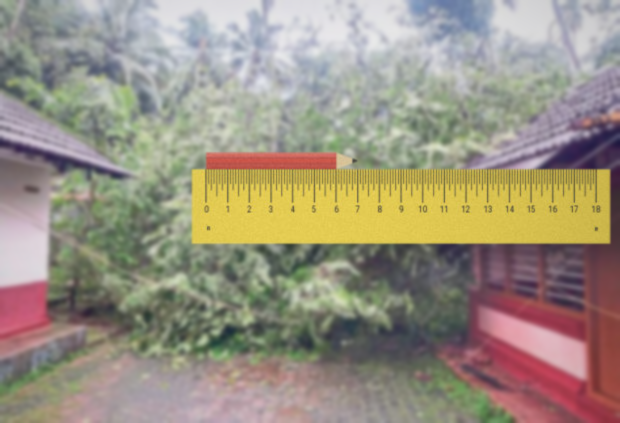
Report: 7 in
